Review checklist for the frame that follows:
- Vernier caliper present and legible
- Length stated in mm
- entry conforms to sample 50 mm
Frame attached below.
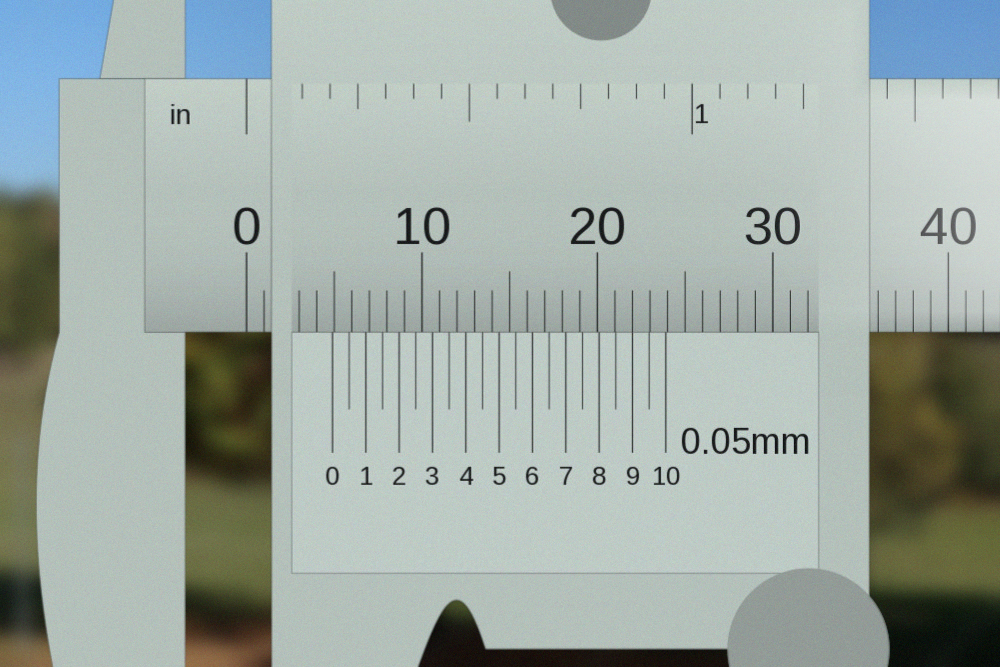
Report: 4.9 mm
